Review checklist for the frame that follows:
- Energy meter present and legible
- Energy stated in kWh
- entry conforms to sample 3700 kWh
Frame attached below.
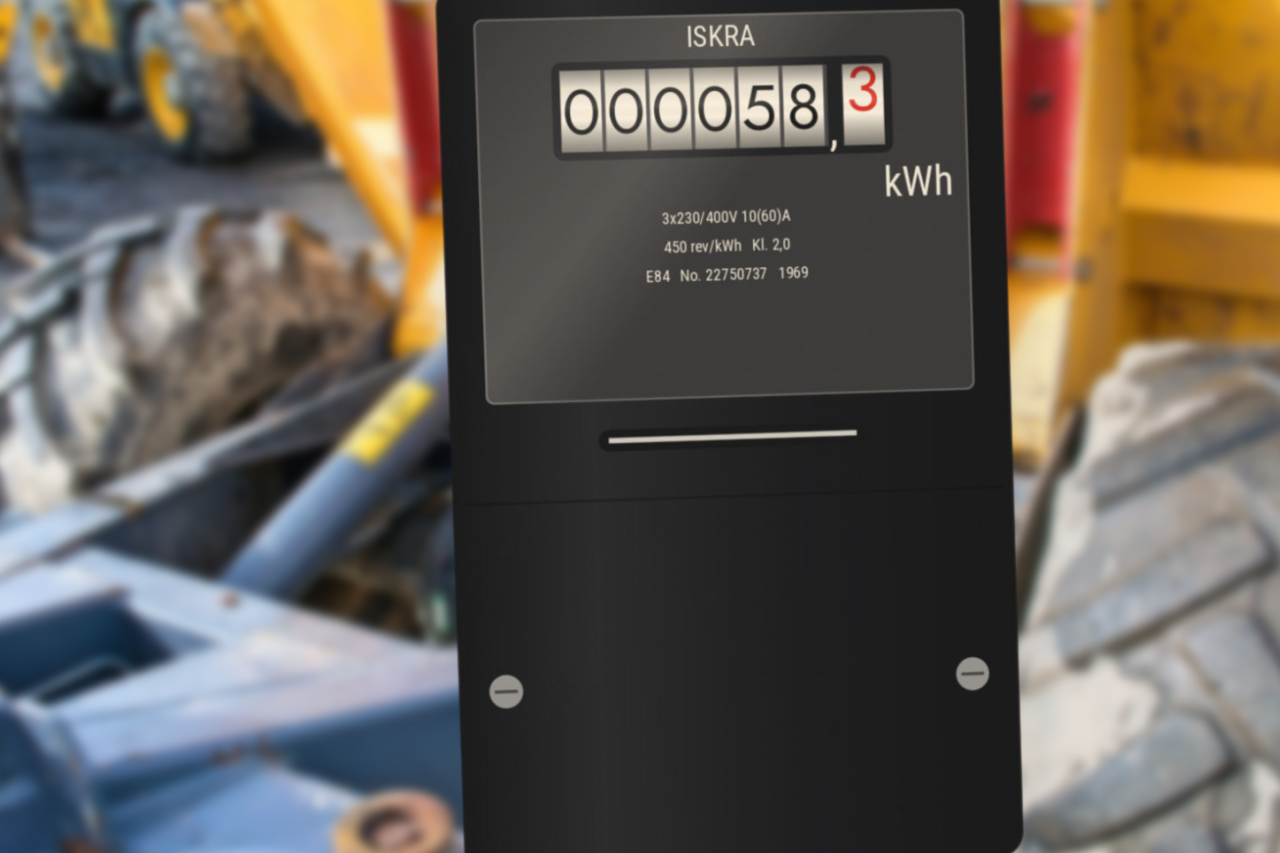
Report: 58.3 kWh
